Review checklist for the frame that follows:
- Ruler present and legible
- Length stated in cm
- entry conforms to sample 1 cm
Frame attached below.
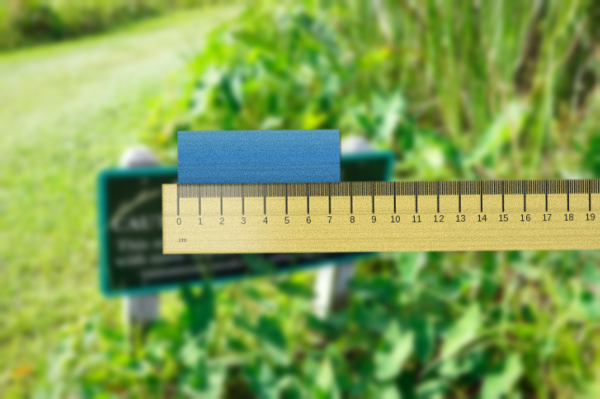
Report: 7.5 cm
